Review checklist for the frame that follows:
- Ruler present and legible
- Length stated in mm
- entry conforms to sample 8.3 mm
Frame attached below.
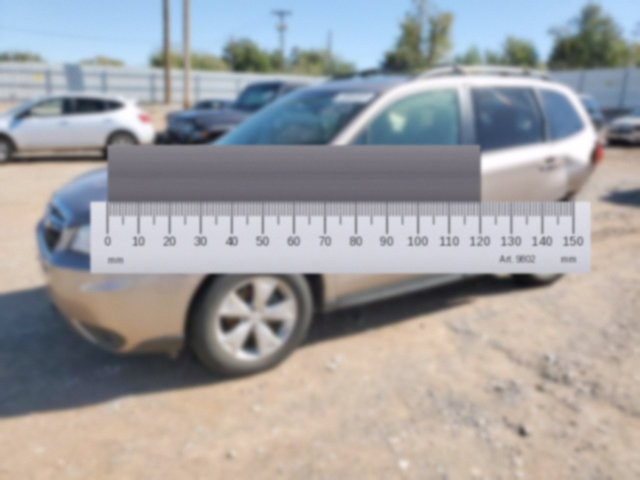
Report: 120 mm
